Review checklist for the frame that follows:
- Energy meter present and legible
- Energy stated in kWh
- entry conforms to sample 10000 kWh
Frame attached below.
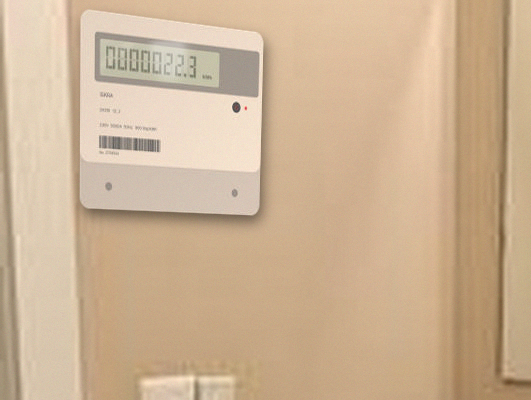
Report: 22.3 kWh
